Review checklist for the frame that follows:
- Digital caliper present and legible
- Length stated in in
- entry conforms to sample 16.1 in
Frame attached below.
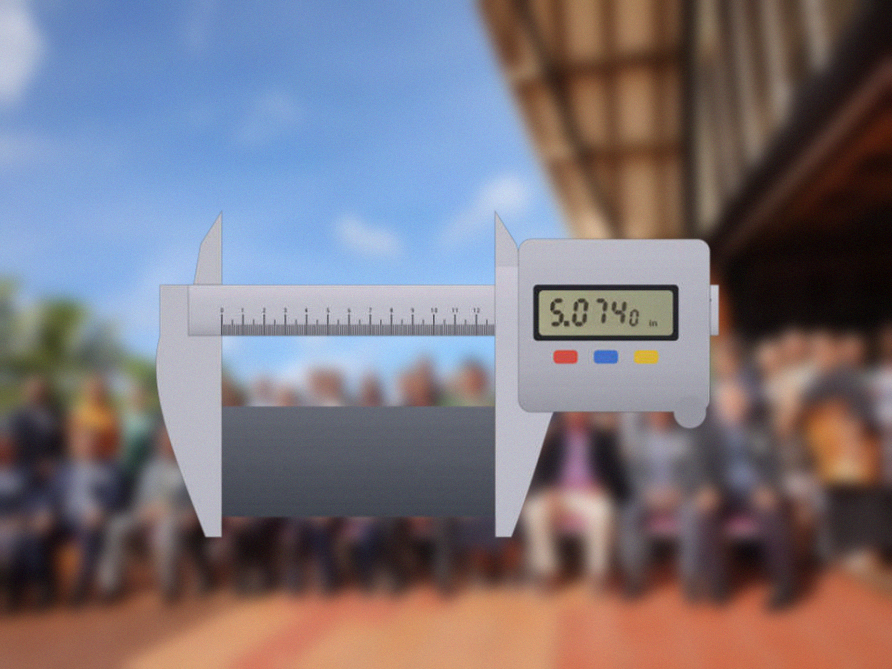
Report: 5.0740 in
